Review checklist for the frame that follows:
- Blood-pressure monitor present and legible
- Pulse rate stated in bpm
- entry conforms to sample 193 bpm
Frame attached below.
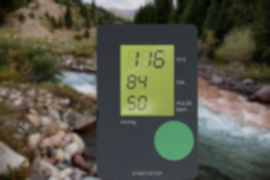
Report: 50 bpm
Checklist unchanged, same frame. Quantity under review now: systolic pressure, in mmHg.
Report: 116 mmHg
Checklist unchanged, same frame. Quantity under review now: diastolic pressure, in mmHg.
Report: 84 mmHg
